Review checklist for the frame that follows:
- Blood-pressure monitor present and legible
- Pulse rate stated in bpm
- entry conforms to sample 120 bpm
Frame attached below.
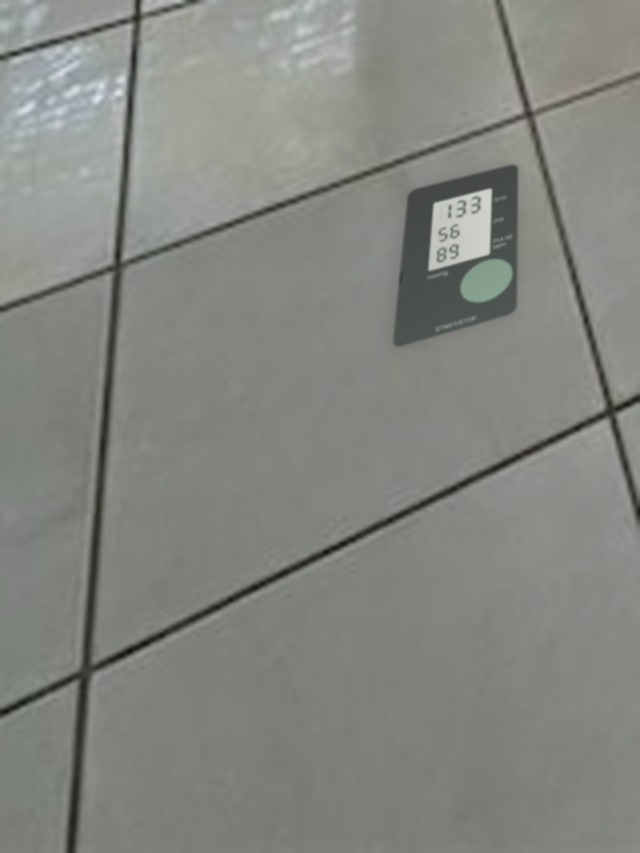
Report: 89 bpm
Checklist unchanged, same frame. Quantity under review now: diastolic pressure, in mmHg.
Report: 56 mmHg
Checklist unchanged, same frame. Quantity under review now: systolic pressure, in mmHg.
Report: 133 mmHg
